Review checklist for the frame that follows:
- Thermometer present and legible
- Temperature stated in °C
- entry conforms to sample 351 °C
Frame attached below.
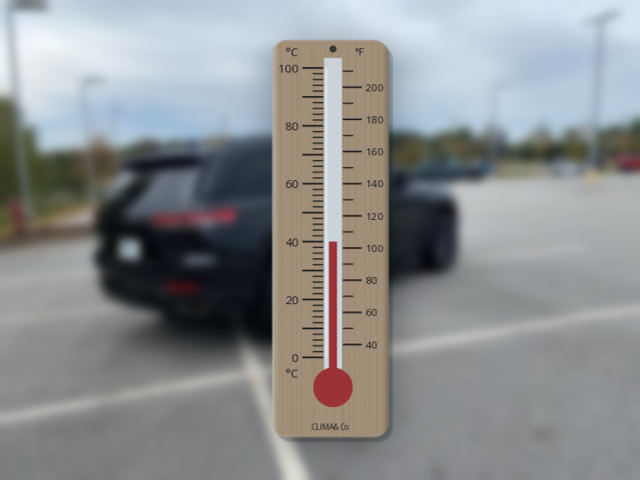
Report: 40 °C
